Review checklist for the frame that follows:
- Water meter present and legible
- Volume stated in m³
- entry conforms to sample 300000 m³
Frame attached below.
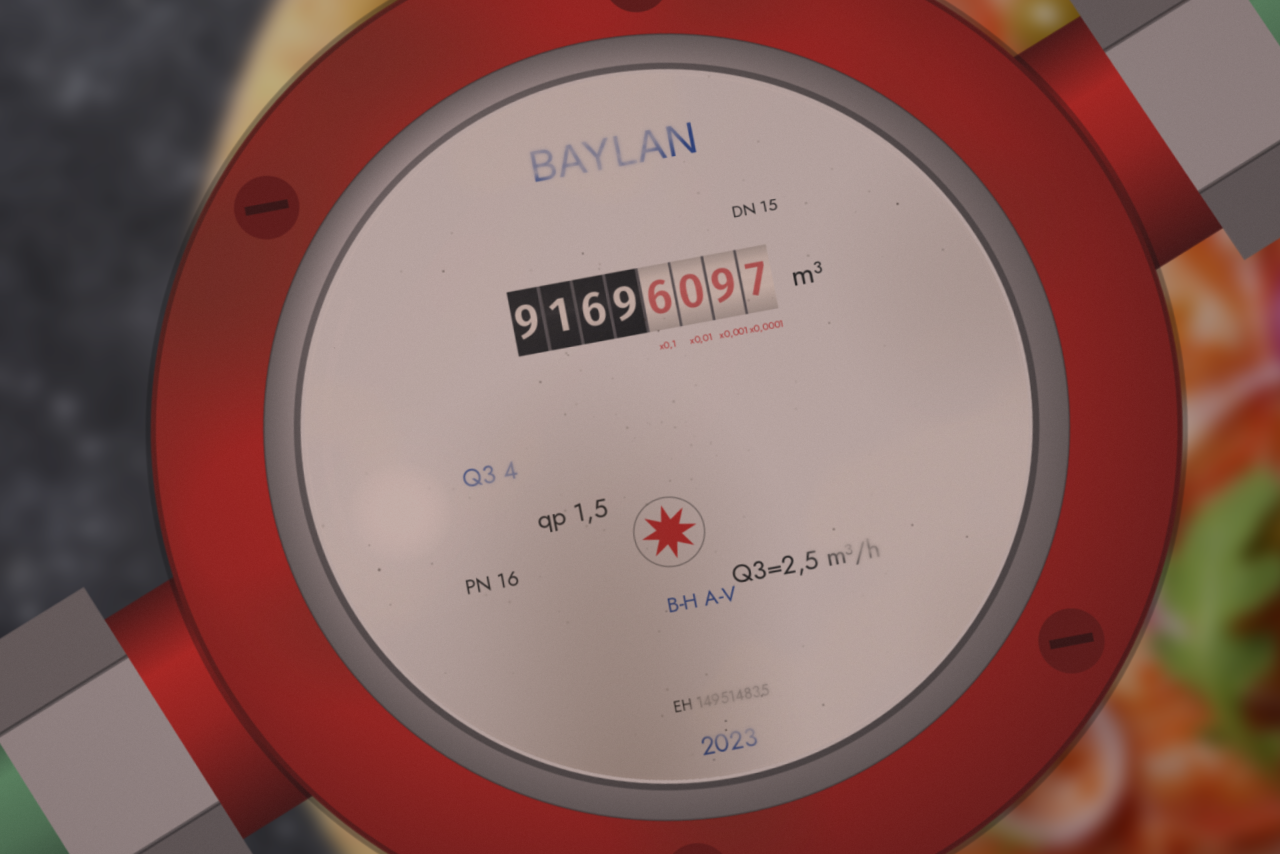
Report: 9169.6097 m³
